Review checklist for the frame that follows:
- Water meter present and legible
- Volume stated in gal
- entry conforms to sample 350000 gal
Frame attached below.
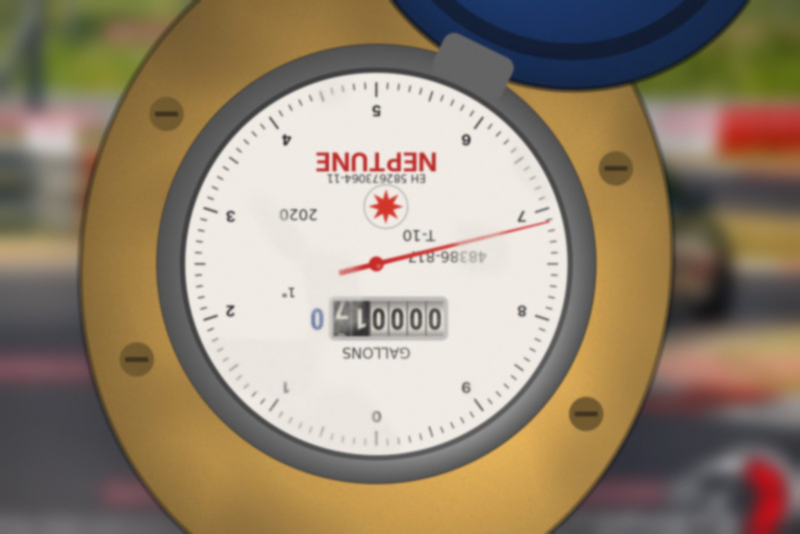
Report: 167.1 gal
